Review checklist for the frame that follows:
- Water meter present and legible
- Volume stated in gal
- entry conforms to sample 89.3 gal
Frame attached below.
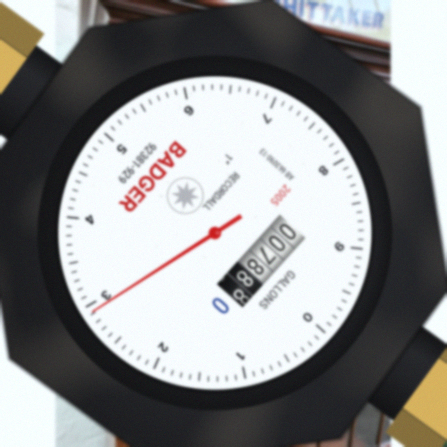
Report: 78882.9 gal
